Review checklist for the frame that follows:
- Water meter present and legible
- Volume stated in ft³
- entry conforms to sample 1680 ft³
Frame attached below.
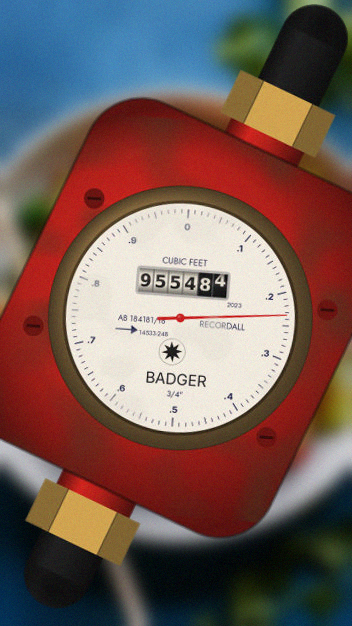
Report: 955484.23 ft³
